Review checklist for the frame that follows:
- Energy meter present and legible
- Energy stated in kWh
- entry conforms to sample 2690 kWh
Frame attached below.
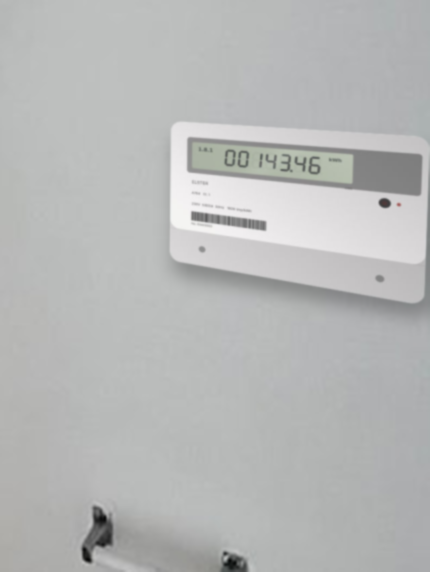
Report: 143.46 kWh
